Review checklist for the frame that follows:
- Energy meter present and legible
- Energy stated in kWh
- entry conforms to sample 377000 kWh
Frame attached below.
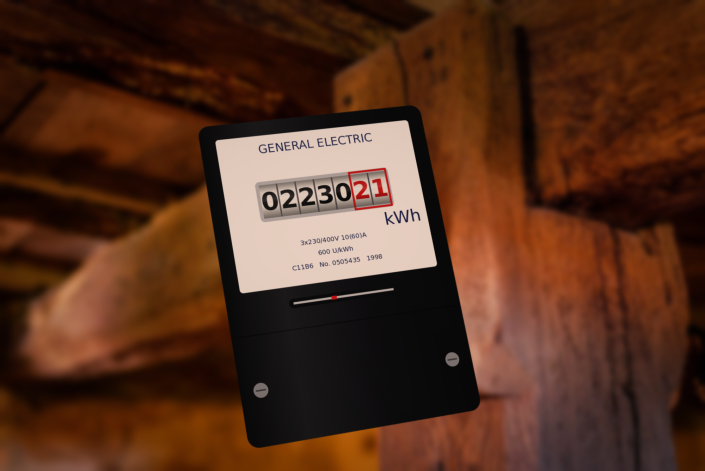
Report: 2230.21 kWh
